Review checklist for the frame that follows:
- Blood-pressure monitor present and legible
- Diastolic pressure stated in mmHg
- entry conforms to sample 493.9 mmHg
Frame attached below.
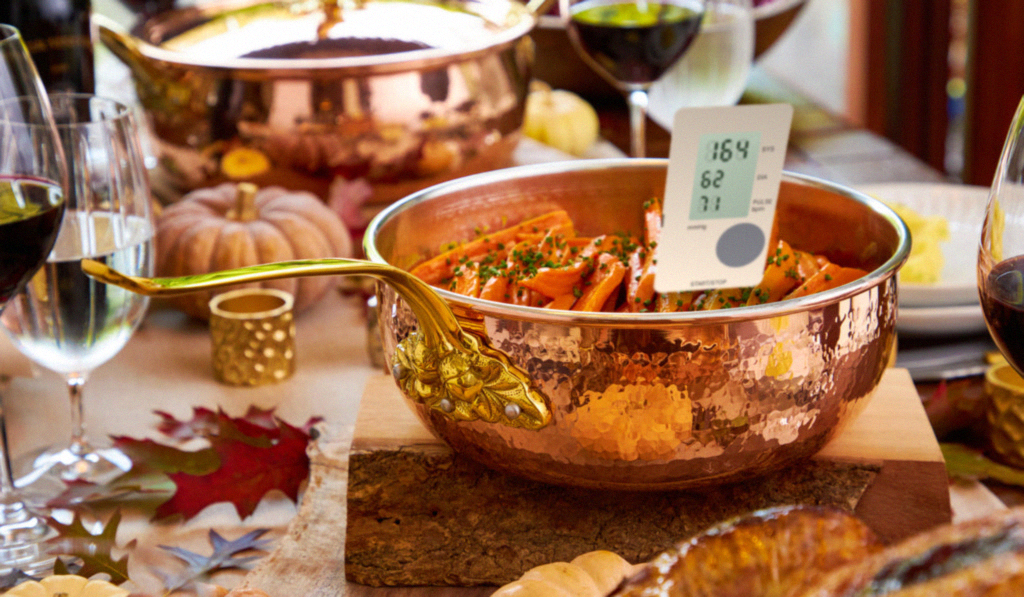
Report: 62 mmHg
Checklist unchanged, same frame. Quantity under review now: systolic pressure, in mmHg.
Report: 164 mmHg
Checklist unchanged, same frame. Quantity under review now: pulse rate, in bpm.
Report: 71 bpm
